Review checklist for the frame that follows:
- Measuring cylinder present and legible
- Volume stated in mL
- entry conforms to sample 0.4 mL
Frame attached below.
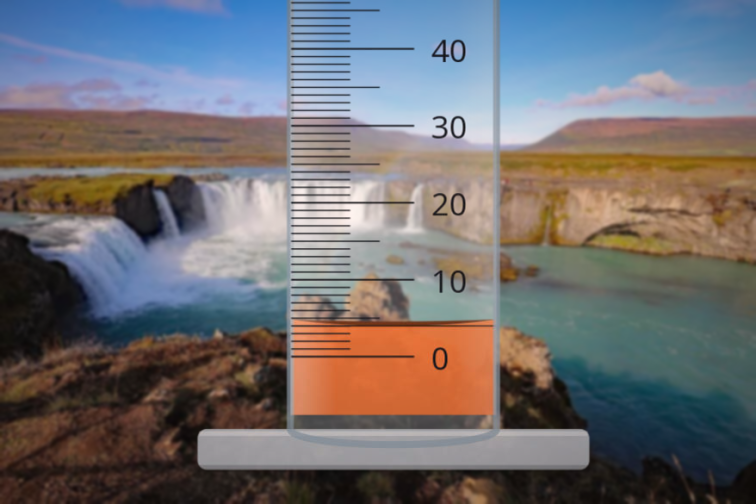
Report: 4 mL
